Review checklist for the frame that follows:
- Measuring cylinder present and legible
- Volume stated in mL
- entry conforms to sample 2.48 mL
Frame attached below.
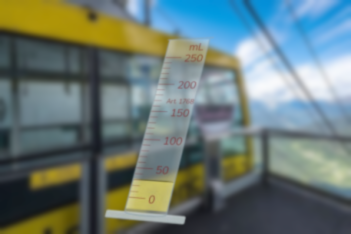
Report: 30 mL
